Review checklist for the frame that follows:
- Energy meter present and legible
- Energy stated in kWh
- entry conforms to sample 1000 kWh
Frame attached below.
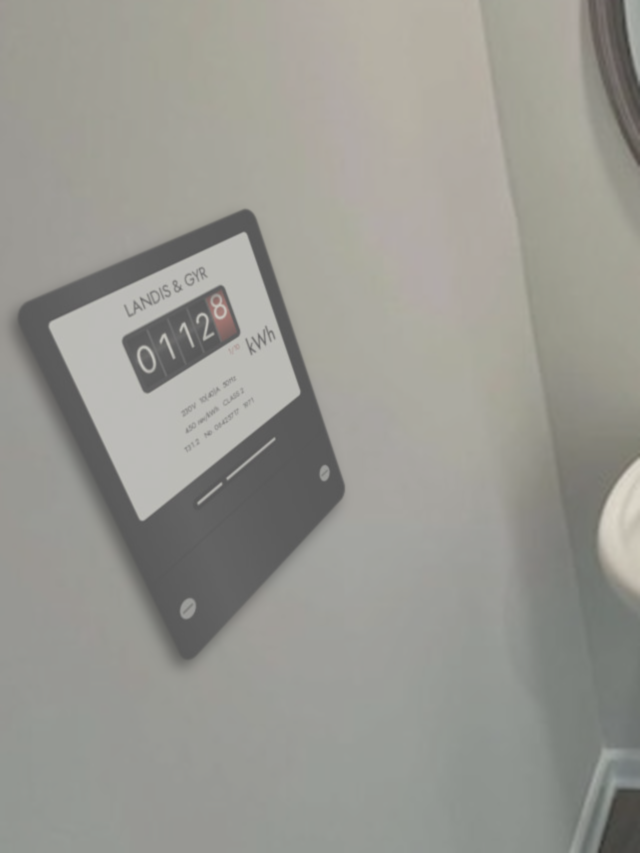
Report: 112.8 kWh
